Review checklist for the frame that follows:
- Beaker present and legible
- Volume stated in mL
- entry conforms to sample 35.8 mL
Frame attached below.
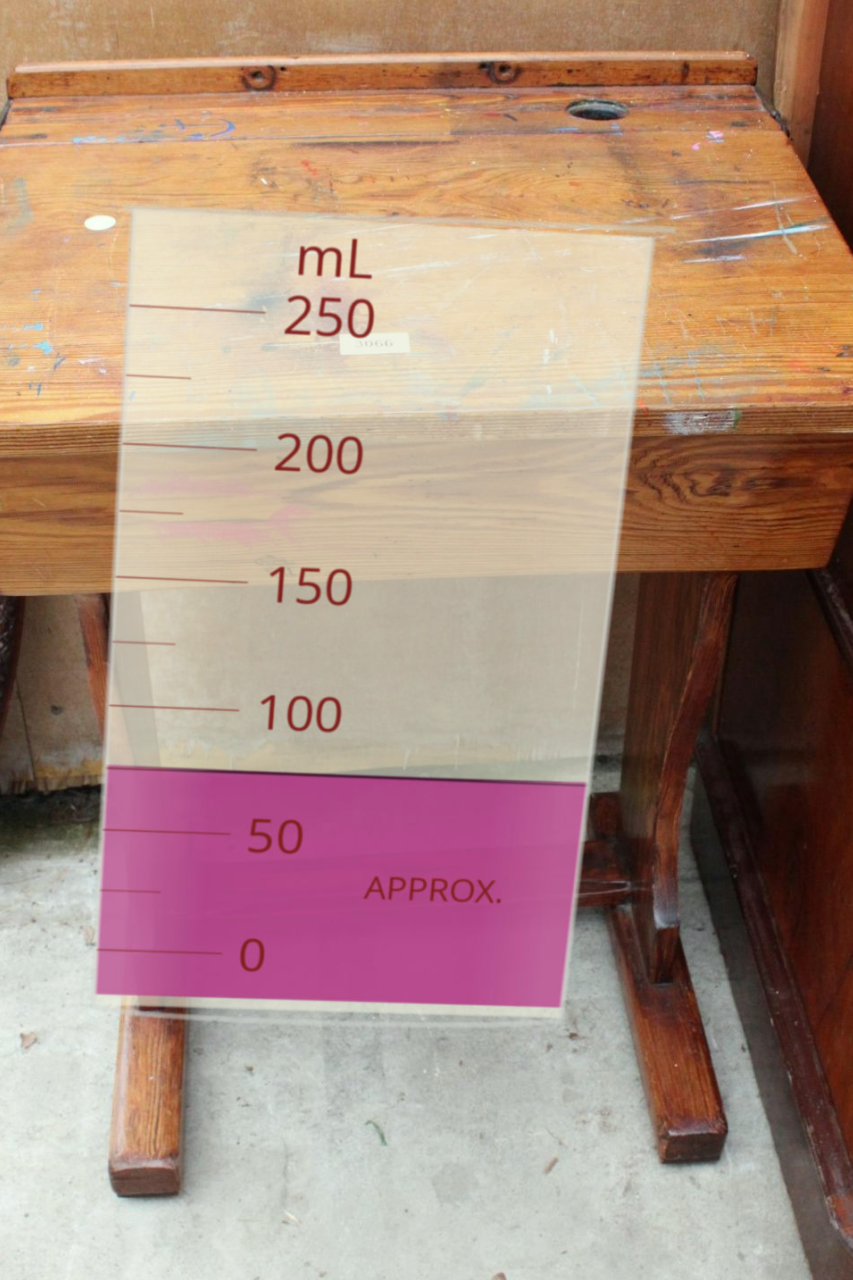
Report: 75 mL
